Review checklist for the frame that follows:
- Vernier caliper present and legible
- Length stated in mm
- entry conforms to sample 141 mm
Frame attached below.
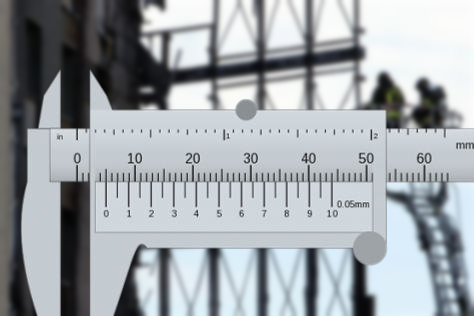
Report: 5.0 mm
